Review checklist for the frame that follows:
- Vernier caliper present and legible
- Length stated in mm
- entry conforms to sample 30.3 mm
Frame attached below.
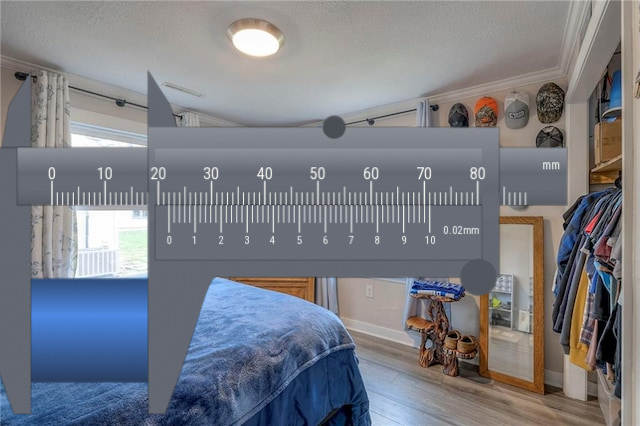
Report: 22.0 mm
